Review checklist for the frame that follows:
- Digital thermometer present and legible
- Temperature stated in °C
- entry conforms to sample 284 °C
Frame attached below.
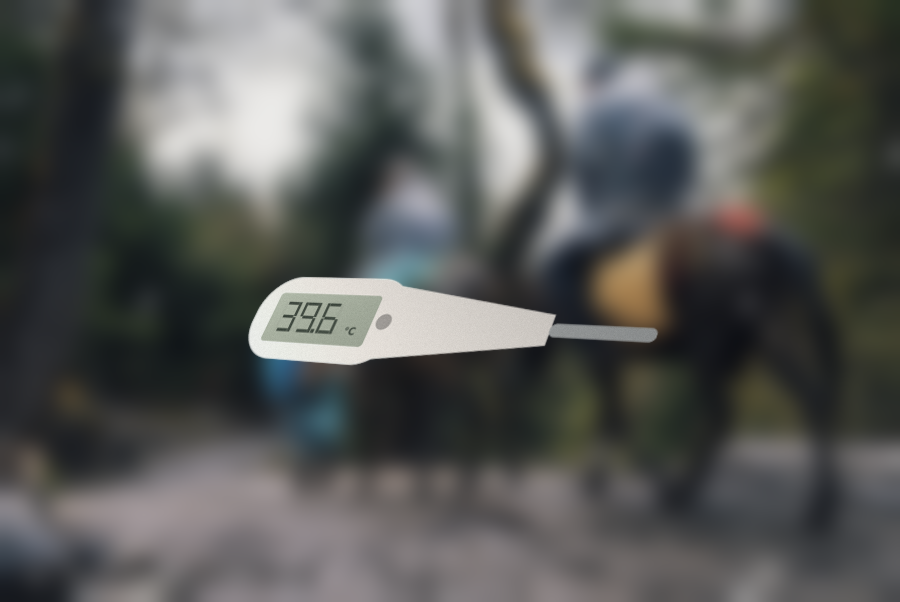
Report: 39.6 °C
